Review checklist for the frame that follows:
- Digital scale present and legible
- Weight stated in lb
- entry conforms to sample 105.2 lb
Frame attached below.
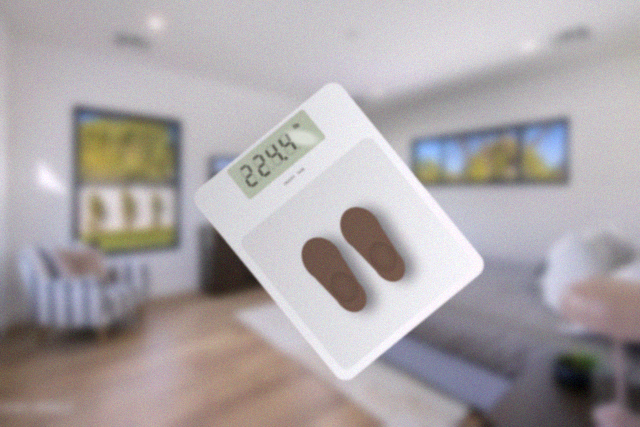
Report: 224.4 lb
